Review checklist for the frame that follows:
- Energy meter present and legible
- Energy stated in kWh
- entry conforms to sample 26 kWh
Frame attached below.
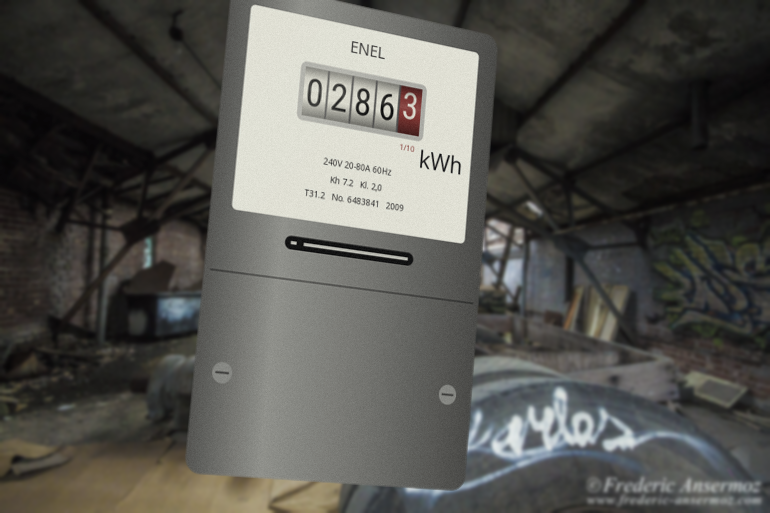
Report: 286.3 kWh
